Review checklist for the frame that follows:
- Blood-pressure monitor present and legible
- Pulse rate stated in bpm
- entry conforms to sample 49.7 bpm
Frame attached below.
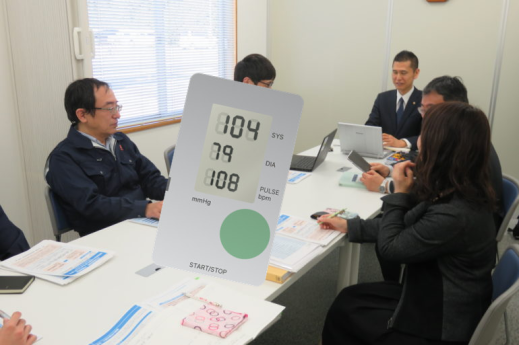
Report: 108 bpm
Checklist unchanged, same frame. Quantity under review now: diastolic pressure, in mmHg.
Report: 79 mmHg
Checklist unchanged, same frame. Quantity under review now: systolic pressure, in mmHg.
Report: 104 mmHg
